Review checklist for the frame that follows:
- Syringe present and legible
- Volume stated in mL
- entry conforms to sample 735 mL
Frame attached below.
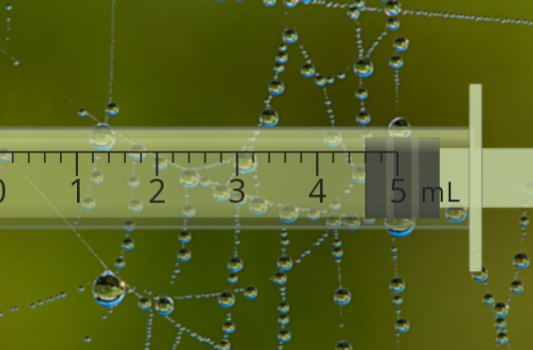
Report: 4.6 mL
